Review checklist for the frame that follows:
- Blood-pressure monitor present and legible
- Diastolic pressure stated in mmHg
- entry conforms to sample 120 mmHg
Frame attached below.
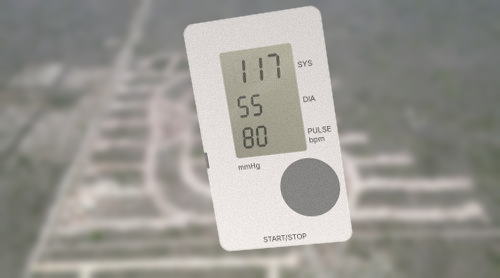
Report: 55 mmHg
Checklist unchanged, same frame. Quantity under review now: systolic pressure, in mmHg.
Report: 117 mmHg
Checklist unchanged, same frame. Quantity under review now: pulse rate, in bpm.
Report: 80 bpm
